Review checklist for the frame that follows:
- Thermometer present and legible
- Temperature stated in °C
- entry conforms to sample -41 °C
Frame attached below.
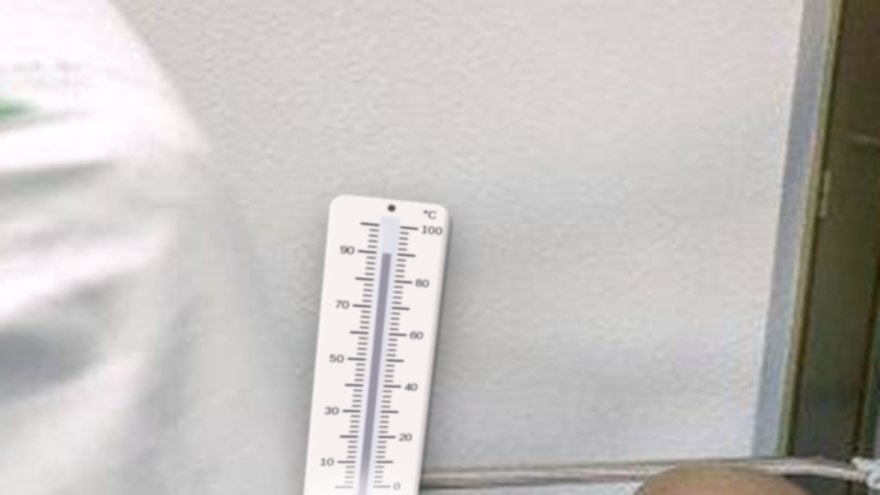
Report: 90 °C
